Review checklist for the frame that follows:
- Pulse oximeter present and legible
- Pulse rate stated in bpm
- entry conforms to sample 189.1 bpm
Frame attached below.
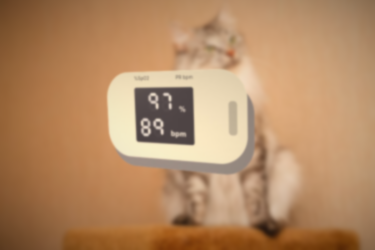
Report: 89 bpm
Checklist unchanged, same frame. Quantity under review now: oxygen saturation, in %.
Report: 97 %
